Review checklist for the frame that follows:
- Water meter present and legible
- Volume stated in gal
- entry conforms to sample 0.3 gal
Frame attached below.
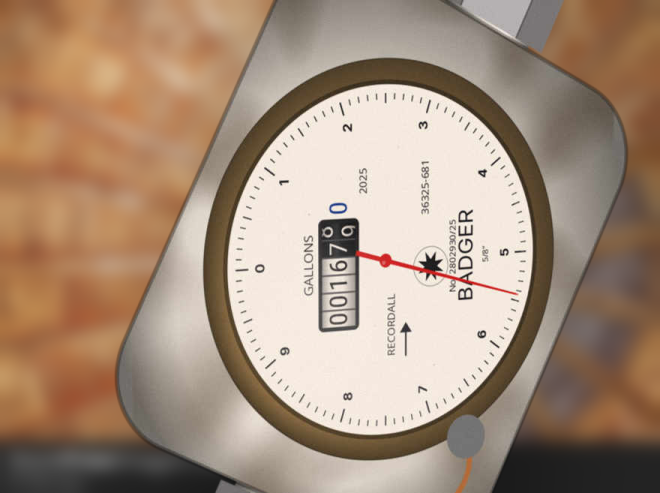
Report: 16785.4 gal
